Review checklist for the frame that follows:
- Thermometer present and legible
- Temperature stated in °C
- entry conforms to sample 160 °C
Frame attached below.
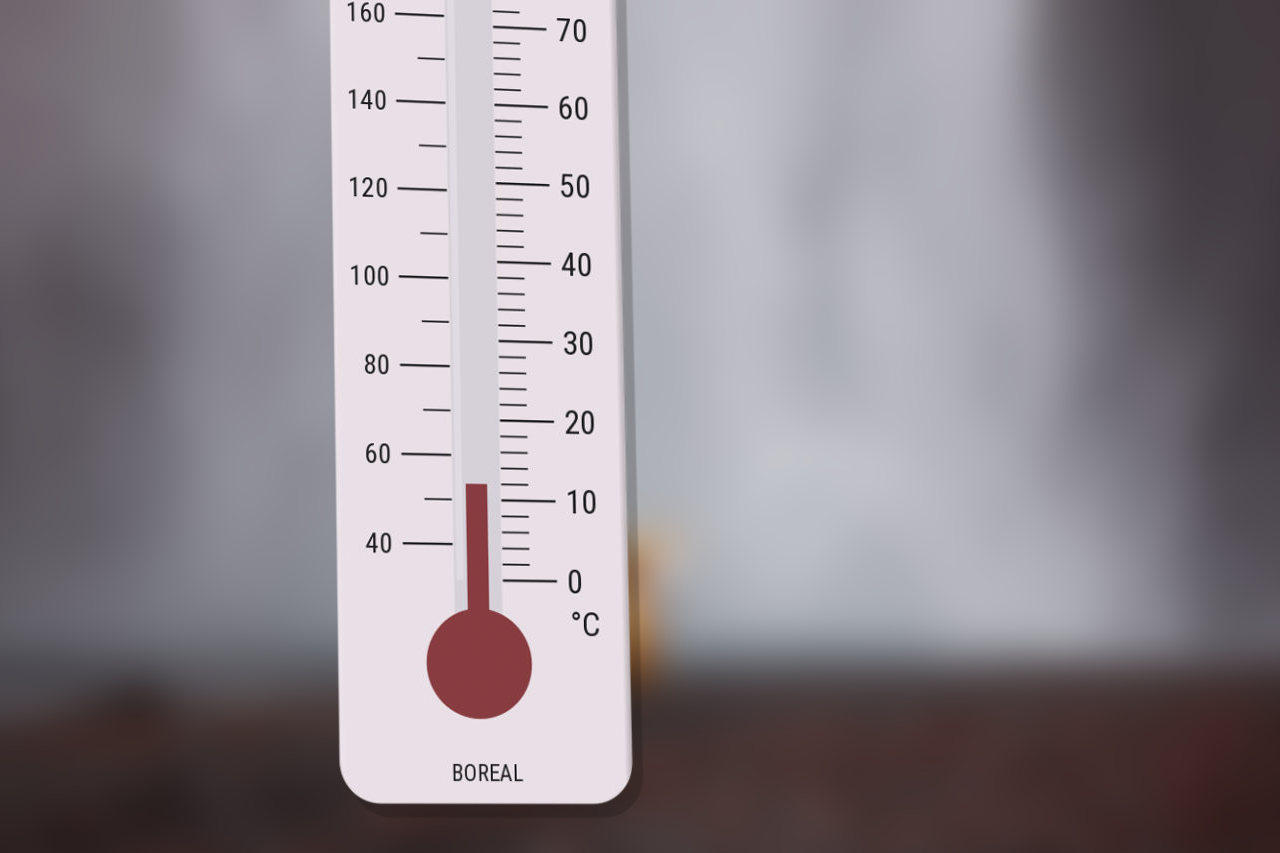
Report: 12 °C
